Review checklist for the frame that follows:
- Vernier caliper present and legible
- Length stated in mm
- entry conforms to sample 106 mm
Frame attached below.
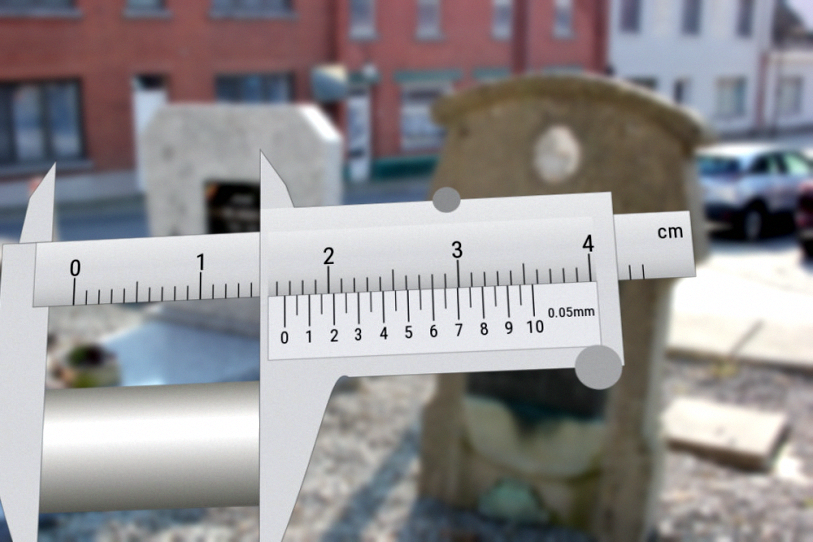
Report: 16.6 mm
